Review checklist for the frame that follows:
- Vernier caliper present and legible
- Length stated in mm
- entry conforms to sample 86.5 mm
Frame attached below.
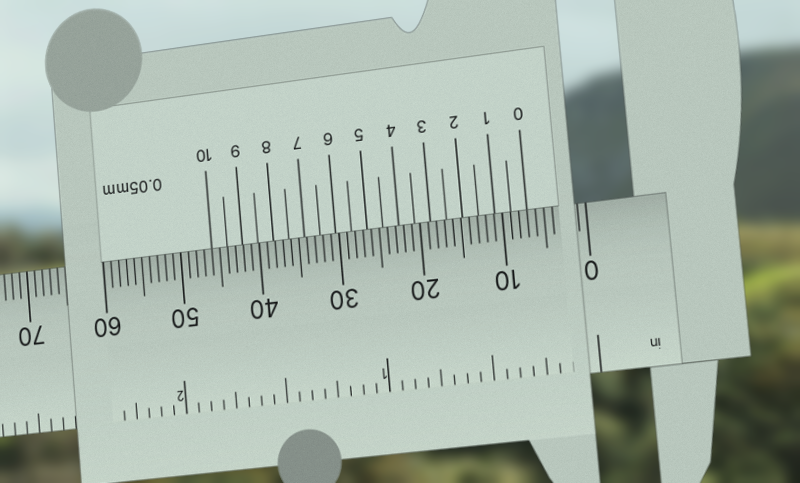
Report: 7.0 mm
